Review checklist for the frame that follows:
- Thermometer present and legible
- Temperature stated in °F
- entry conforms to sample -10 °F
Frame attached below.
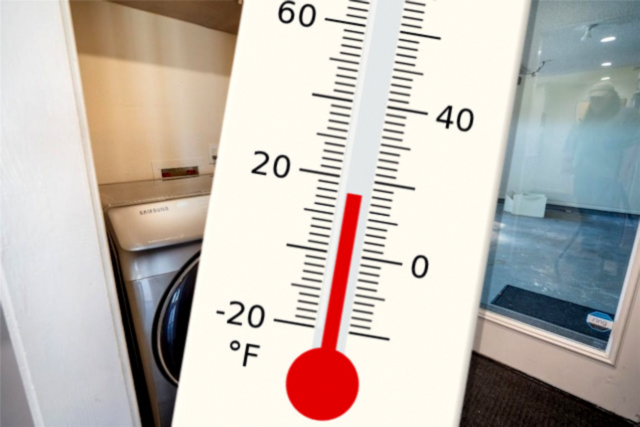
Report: 16 °F
